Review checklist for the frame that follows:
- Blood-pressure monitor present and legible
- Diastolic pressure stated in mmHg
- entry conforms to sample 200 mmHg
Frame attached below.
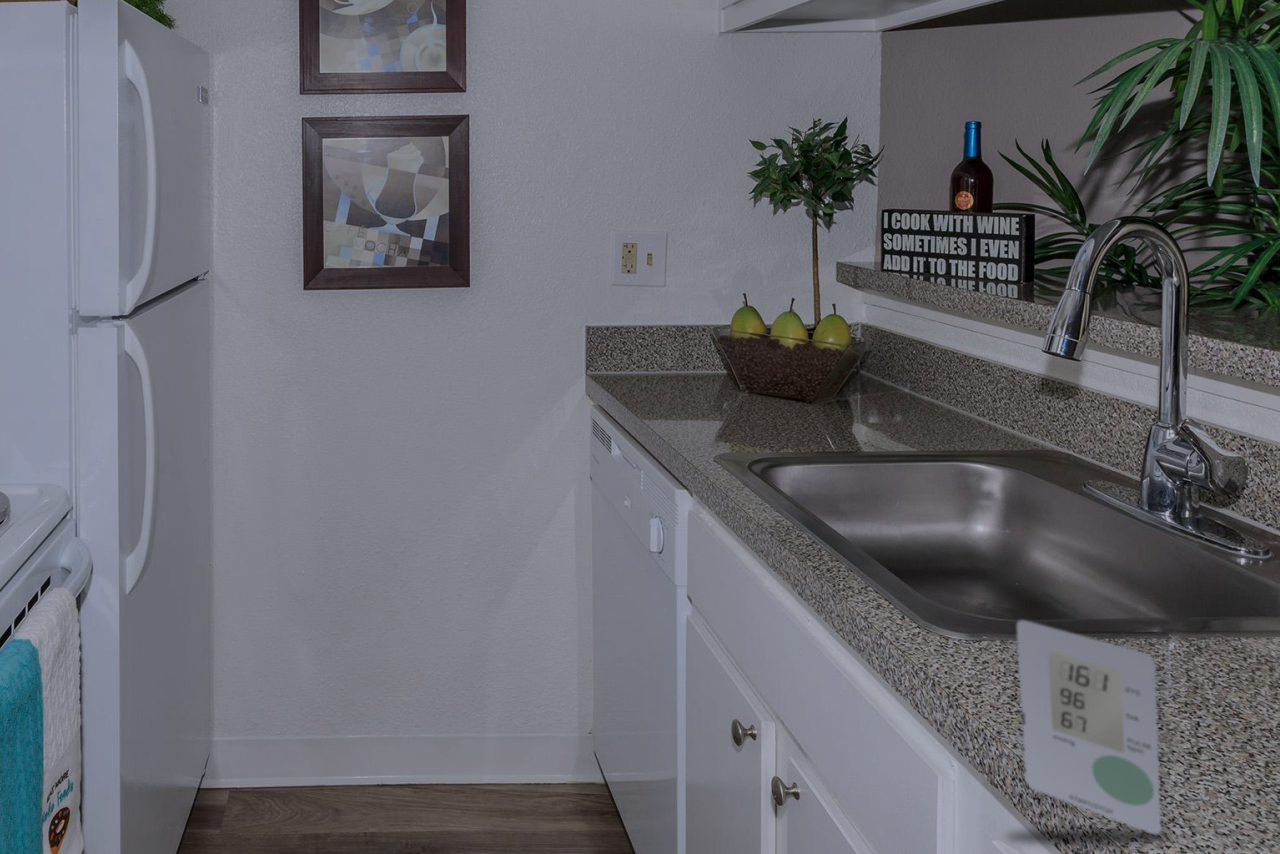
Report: 96 mmHg
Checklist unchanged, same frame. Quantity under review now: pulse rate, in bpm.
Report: 67 bpm
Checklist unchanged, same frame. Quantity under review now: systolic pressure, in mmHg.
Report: 161 mmHg
